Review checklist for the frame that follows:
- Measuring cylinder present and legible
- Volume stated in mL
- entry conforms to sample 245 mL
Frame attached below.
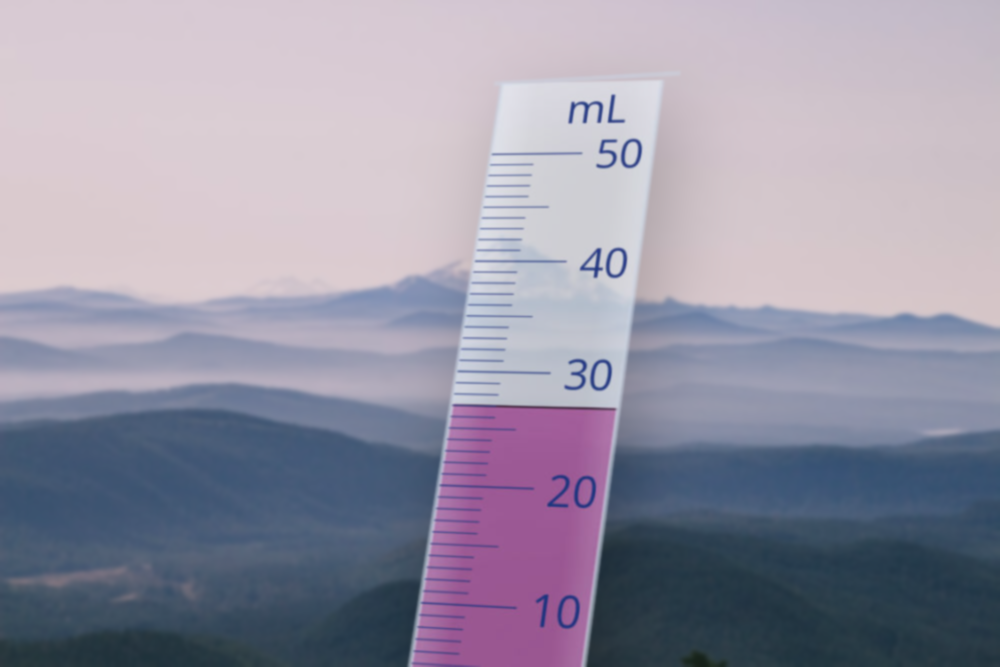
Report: 27 mL
